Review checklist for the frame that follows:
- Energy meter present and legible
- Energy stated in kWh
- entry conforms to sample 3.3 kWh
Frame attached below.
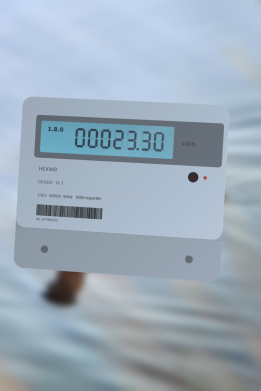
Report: 23.30 kWh
